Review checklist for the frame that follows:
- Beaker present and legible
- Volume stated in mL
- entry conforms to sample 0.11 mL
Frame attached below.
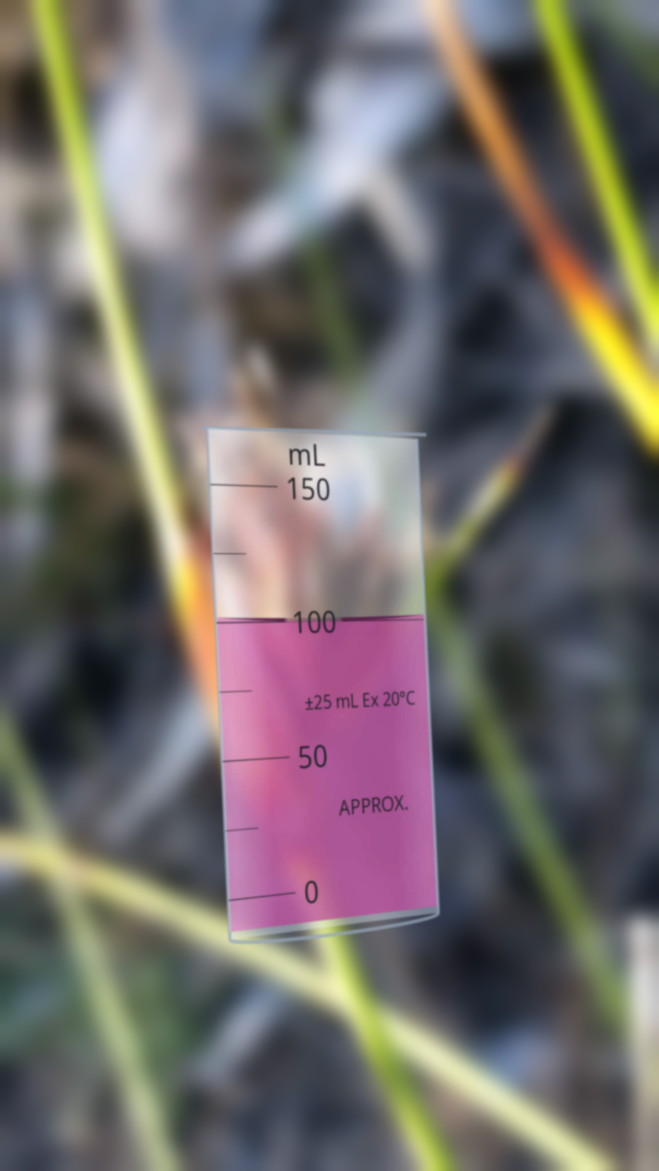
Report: 100 mL
